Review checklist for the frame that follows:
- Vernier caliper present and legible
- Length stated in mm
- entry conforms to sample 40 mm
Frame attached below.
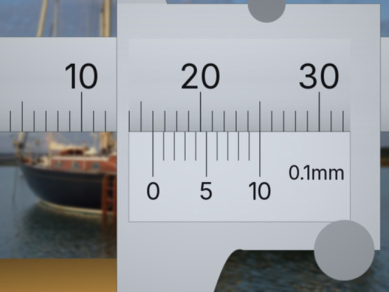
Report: 16.0 mm
